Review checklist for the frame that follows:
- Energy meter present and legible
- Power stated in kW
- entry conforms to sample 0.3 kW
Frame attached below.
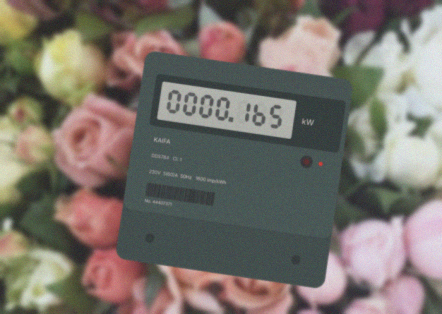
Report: 0.165 kW
